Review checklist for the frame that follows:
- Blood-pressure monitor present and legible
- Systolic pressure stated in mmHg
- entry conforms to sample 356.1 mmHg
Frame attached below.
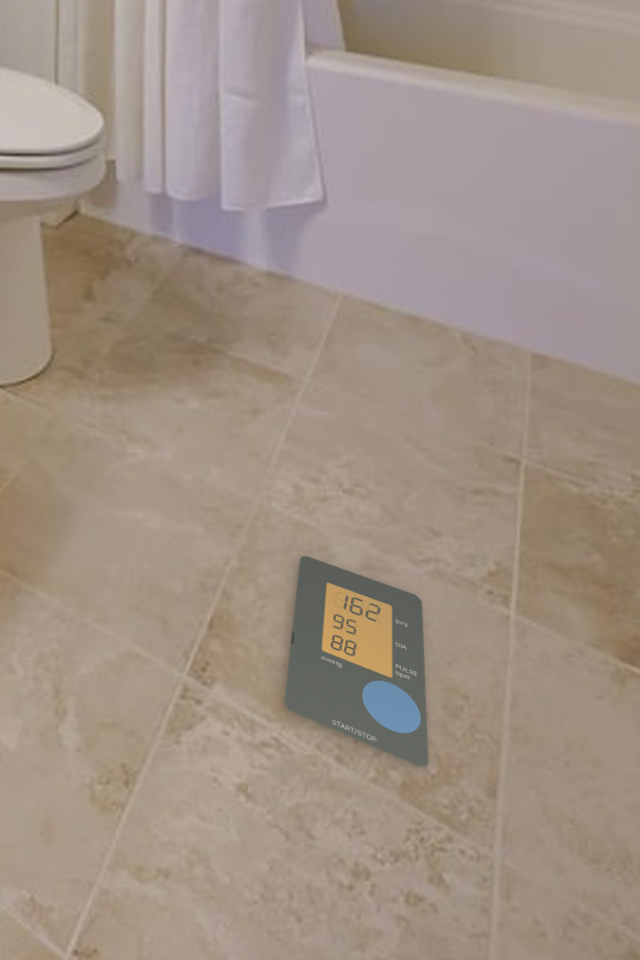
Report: 162 mmHg
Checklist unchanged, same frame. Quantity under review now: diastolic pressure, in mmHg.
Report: 95 mmHg
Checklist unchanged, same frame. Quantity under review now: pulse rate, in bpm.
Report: 88 bpm
